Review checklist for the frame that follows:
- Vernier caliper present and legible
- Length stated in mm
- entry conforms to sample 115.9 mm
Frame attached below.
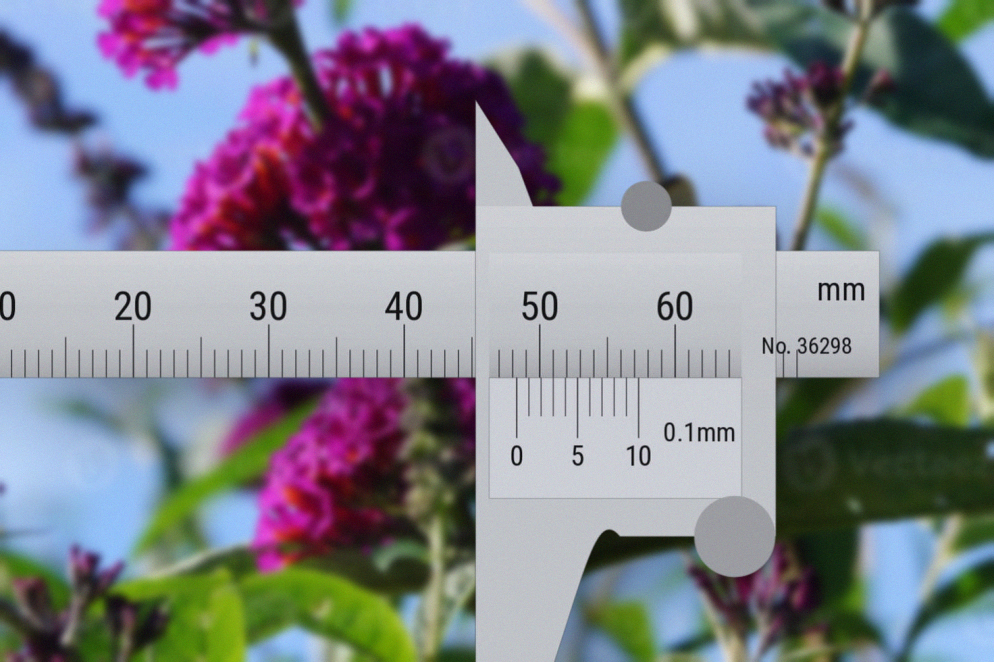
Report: 48.3 mm
